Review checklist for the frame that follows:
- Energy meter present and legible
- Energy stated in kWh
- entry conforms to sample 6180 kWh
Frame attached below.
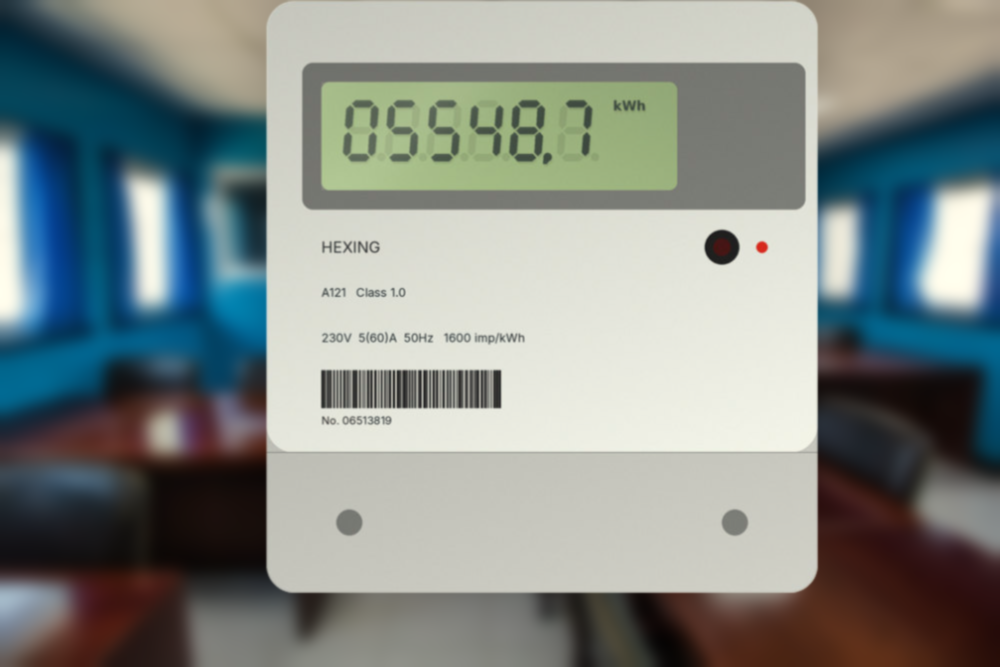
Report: 5548.7 kWh
